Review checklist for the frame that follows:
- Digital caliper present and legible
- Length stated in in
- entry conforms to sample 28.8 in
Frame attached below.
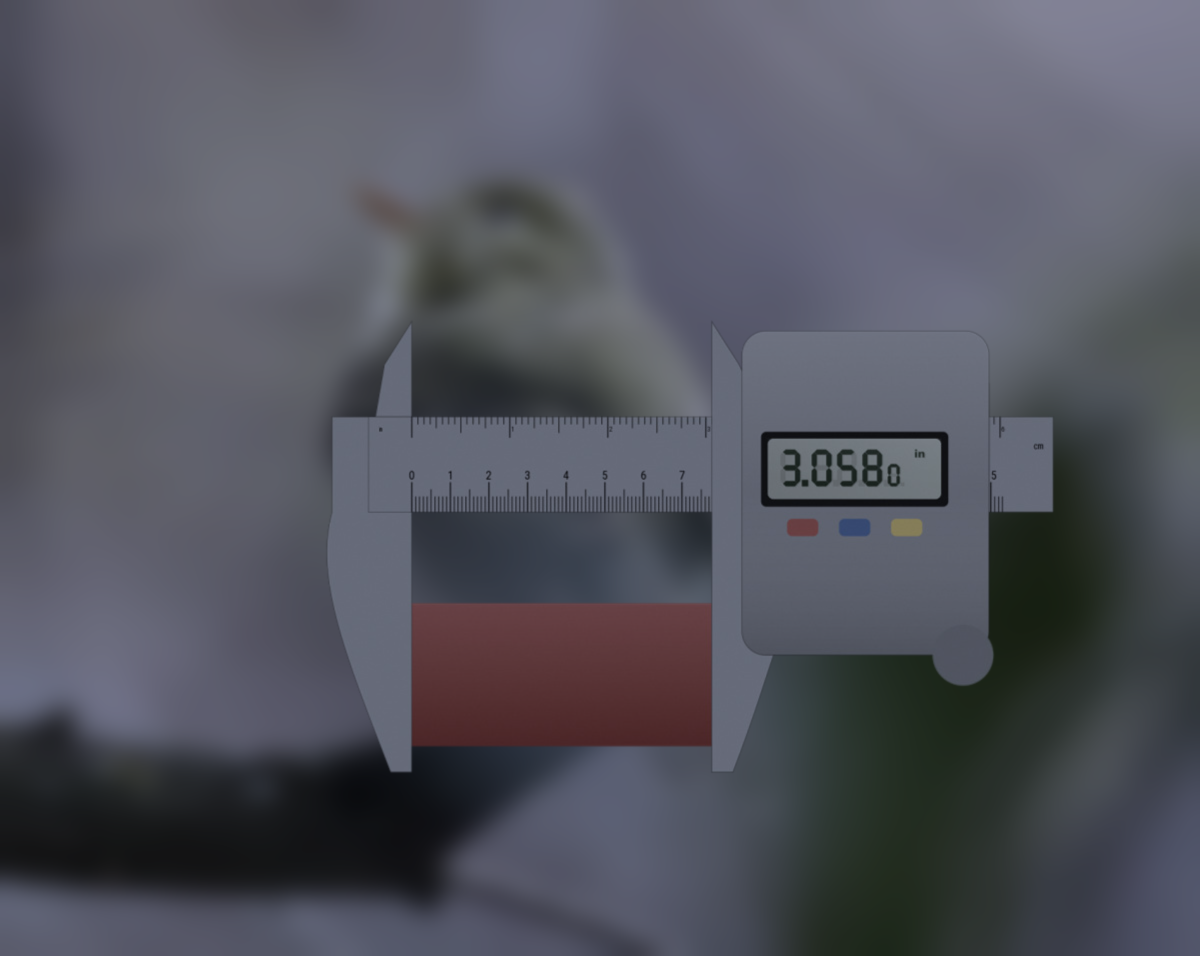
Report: 3.0580 in
